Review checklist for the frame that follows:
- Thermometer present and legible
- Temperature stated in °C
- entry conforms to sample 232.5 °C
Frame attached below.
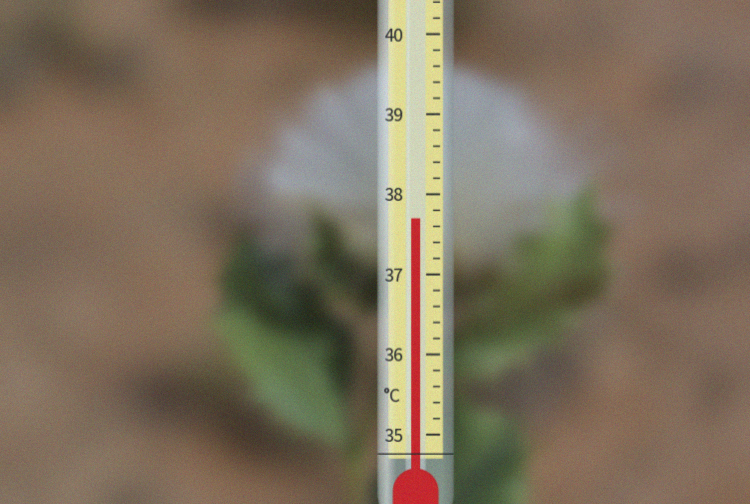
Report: 37.7 °C
